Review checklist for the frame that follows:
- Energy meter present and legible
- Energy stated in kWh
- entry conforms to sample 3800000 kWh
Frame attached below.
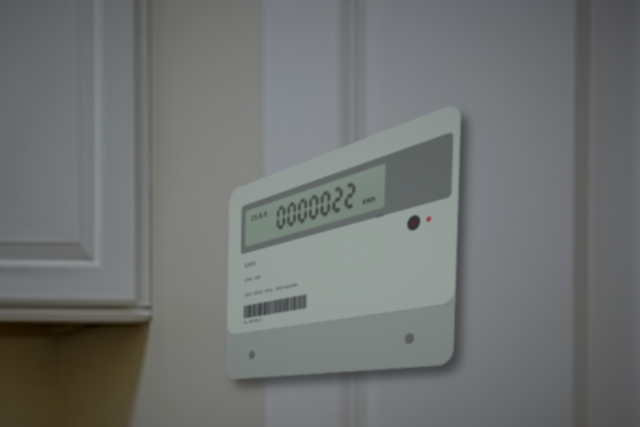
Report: 22 kWh
